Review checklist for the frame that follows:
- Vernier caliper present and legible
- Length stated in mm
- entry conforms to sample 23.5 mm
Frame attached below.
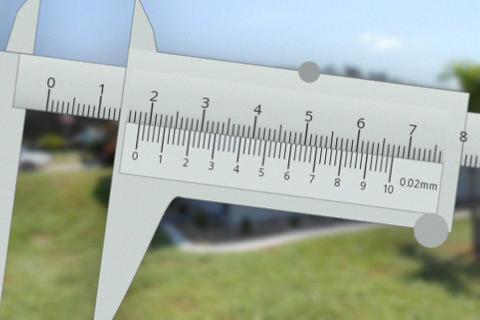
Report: 18.0 mm
